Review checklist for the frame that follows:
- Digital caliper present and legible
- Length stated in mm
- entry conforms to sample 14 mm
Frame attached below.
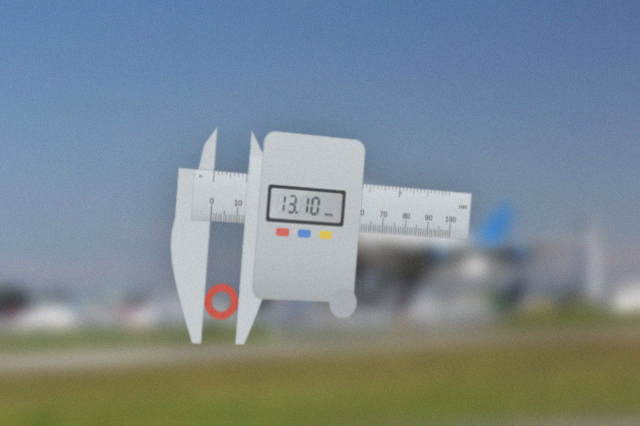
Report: 13.10 mm
